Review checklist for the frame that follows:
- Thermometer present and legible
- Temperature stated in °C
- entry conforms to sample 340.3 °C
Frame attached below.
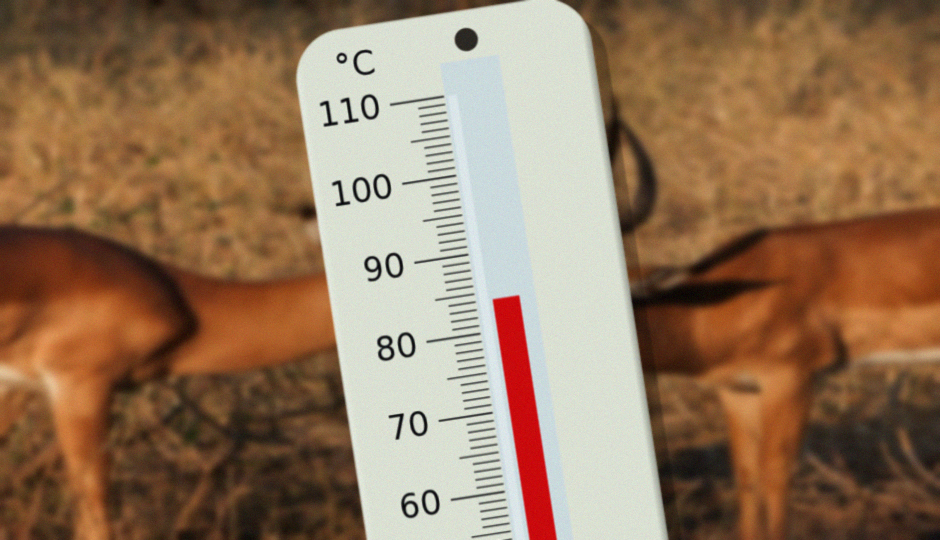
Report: 84 °C
